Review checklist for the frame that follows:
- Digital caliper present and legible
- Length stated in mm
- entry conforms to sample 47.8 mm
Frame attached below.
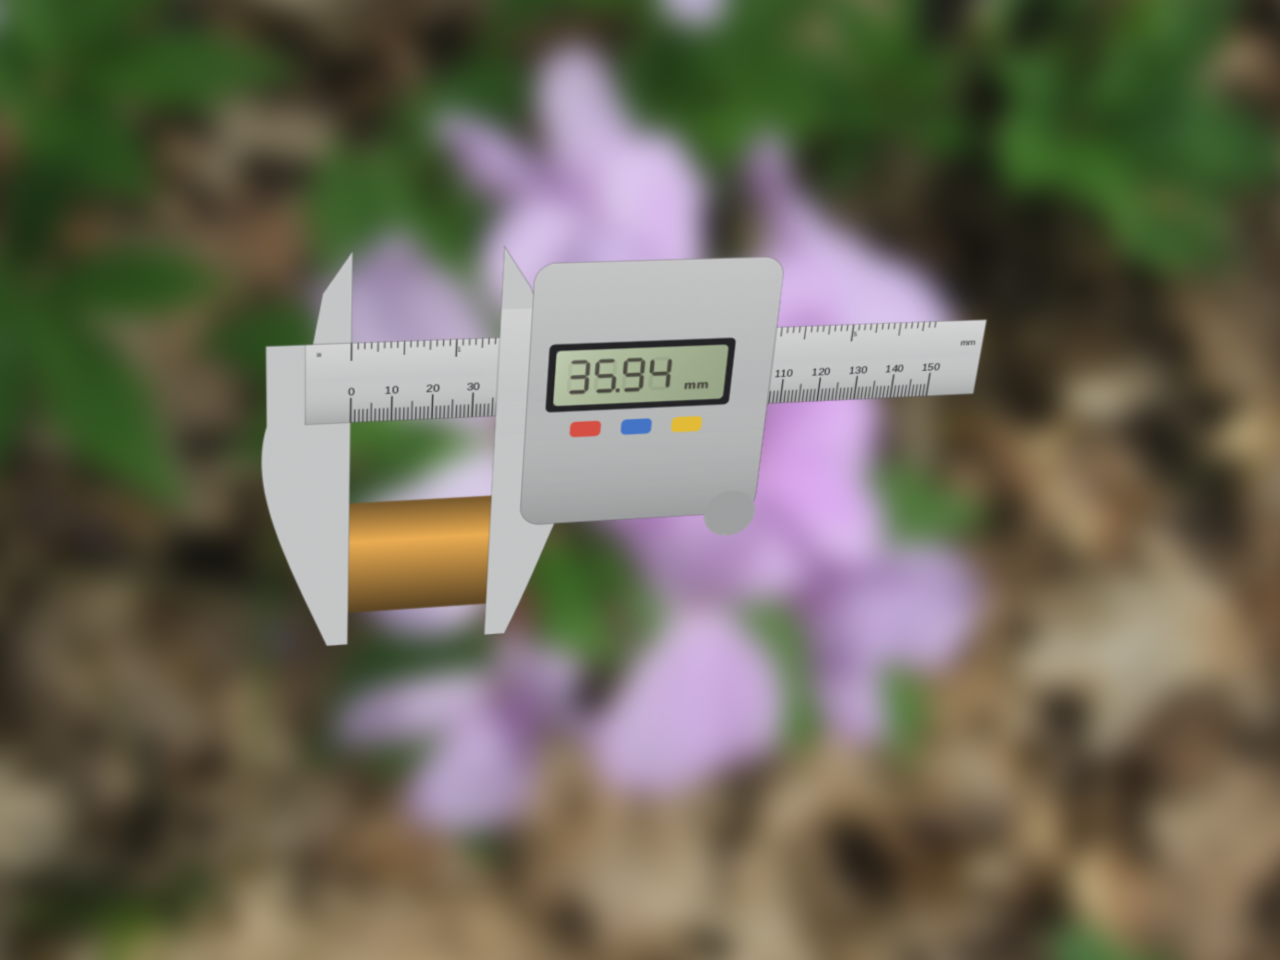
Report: 35.94 mm
